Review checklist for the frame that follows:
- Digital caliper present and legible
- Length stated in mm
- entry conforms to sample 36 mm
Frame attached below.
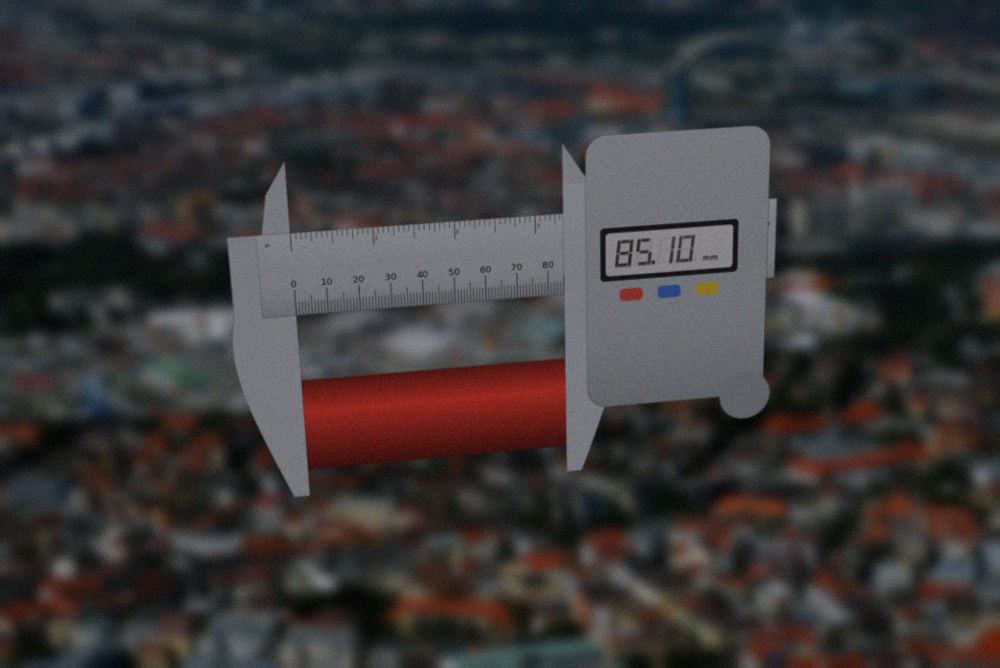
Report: 85.10 mm
